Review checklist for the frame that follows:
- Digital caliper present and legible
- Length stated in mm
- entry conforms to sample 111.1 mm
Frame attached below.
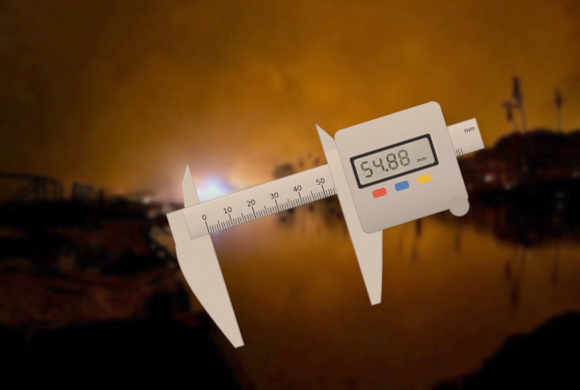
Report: 54.88 mm
